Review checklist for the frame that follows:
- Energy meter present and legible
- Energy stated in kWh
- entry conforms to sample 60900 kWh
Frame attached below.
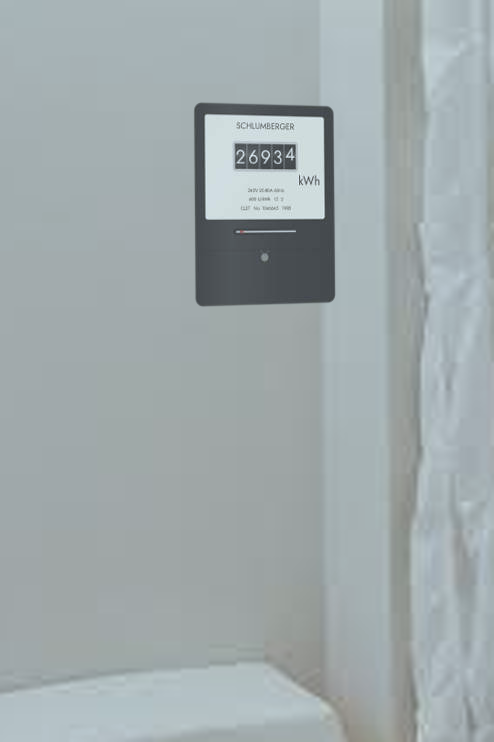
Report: 26934 kWh
